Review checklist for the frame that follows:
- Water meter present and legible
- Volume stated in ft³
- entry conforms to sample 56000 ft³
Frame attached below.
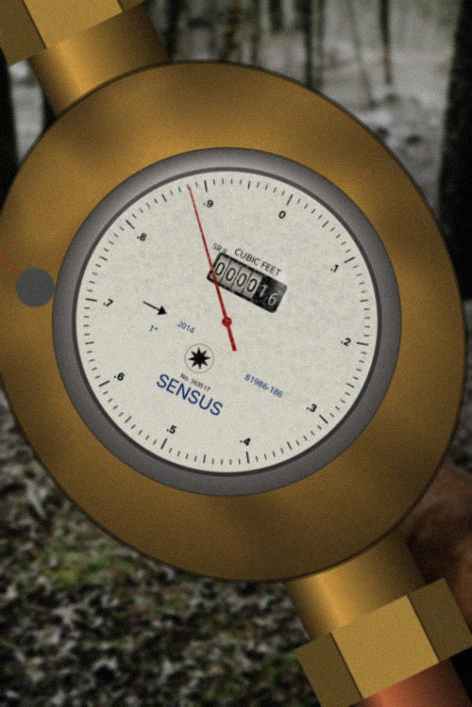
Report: 15.88 ft³
